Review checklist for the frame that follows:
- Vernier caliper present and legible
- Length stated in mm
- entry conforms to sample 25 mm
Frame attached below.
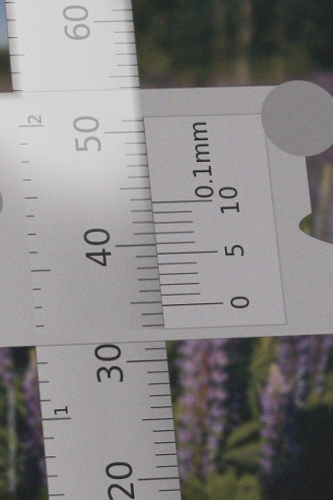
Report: 34.7 mm
